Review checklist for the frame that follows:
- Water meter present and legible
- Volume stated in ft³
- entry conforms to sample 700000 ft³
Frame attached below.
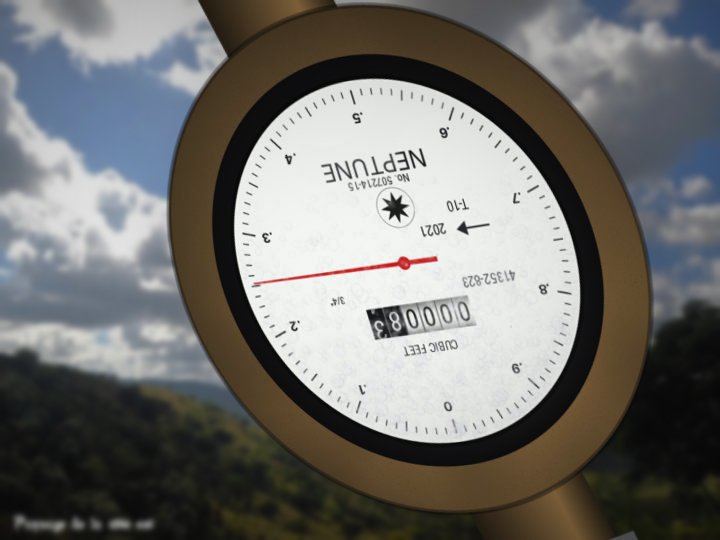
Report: 83.25 ft³
